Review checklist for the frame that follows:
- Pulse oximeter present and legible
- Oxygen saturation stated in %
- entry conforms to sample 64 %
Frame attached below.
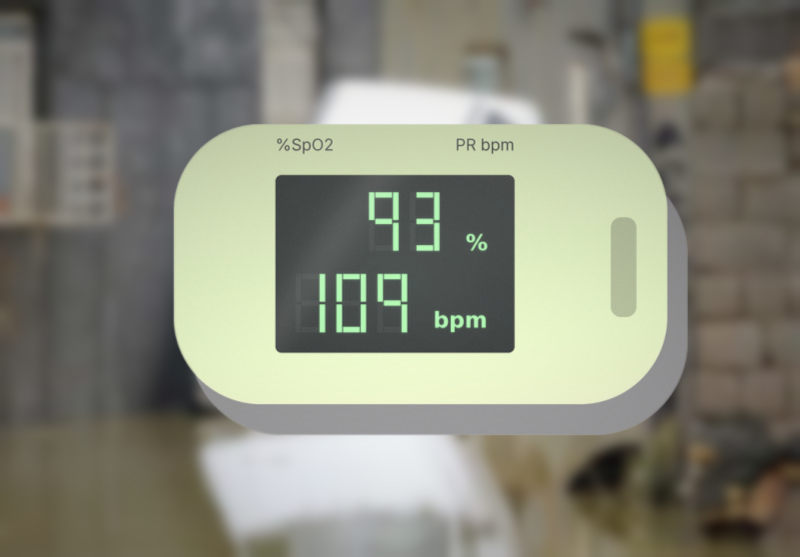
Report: 93 %
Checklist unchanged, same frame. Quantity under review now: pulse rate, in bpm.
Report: 109 bpm
